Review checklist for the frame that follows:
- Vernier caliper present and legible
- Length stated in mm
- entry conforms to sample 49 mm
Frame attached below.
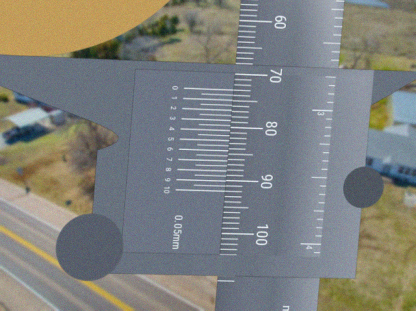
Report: 73.0 mm
